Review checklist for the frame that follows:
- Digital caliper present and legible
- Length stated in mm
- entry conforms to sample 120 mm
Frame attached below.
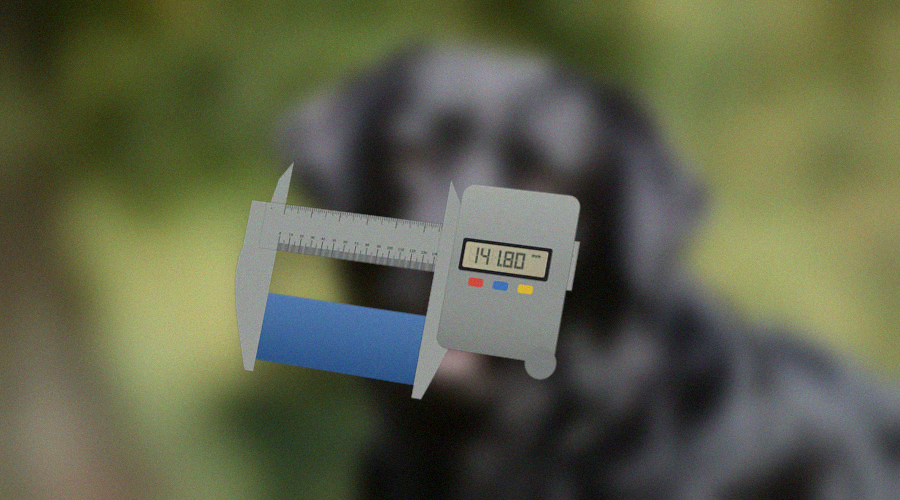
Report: 141.80 mm
